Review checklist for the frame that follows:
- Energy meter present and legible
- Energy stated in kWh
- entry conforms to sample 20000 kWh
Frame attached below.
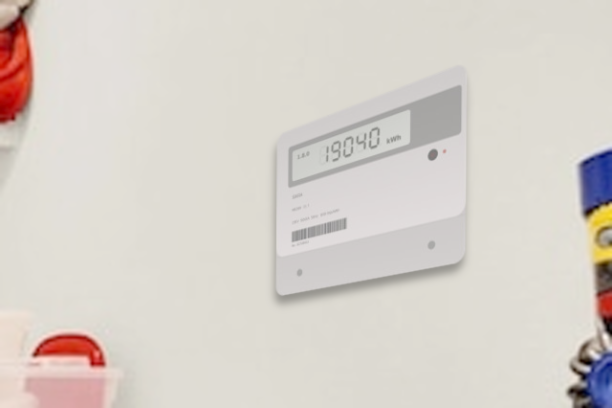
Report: 19040 kWh
